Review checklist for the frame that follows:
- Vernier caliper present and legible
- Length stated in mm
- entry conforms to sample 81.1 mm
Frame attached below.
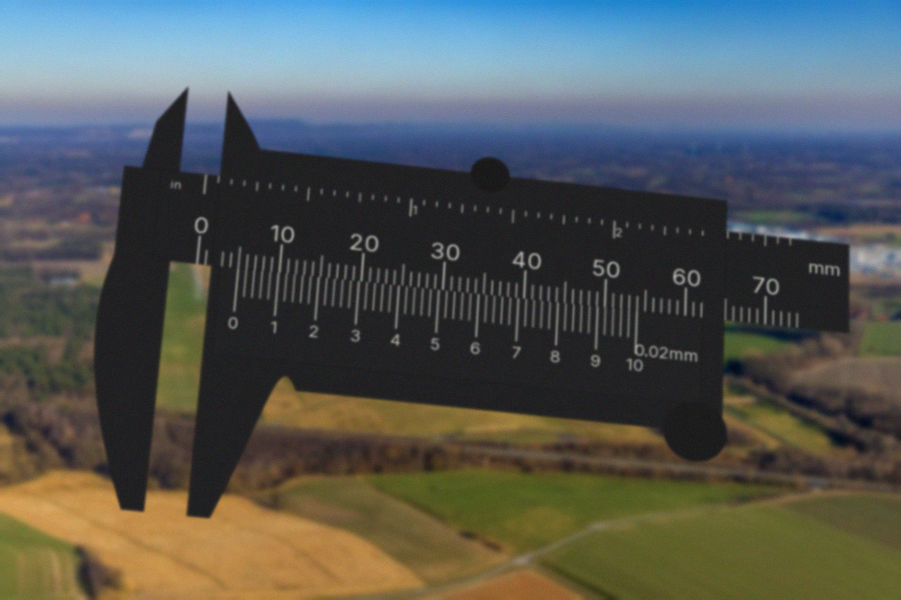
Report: 5.0 mm
